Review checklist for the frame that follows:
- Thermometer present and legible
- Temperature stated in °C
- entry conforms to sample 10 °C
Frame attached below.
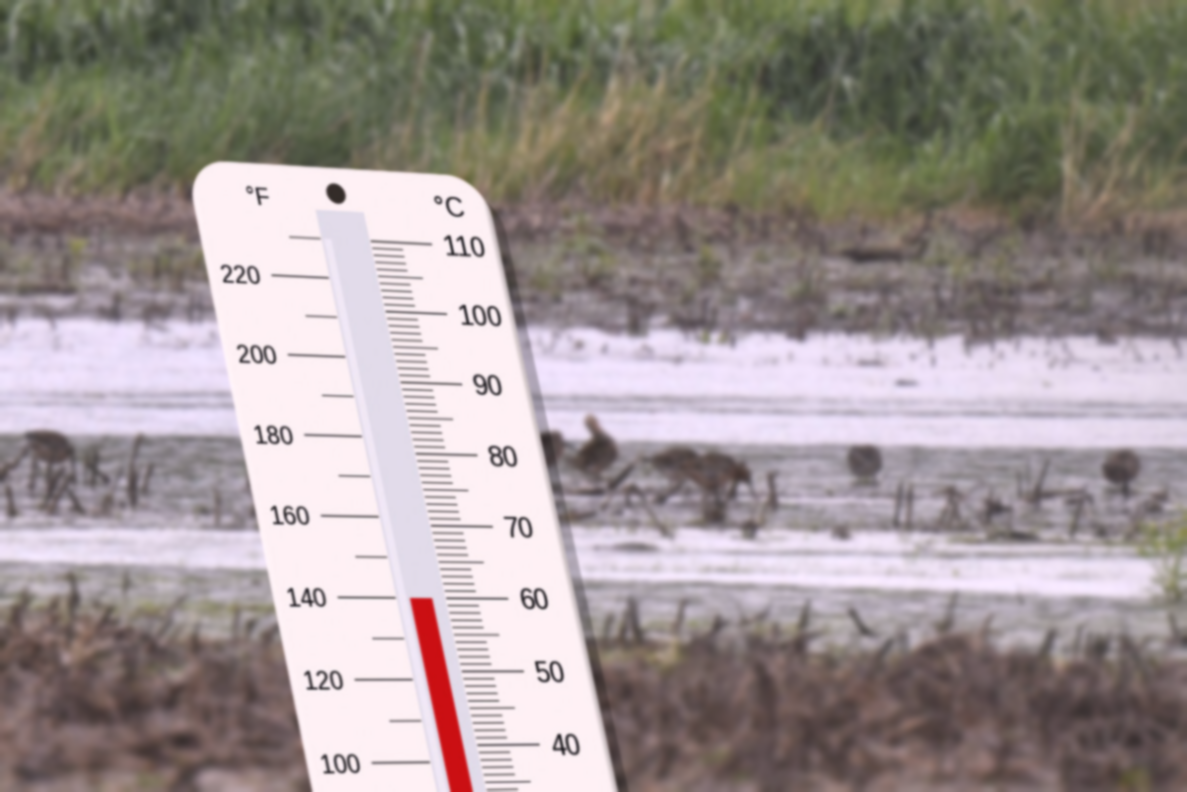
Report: 60 °C
